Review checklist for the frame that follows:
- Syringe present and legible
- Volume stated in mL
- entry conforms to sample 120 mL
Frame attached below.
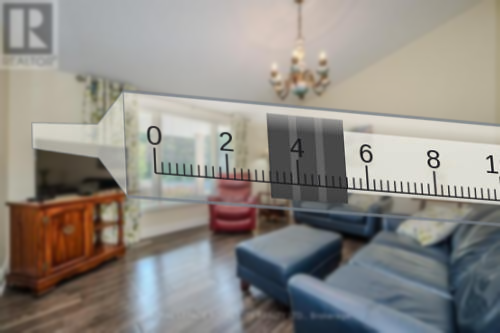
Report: 3.2 mL
